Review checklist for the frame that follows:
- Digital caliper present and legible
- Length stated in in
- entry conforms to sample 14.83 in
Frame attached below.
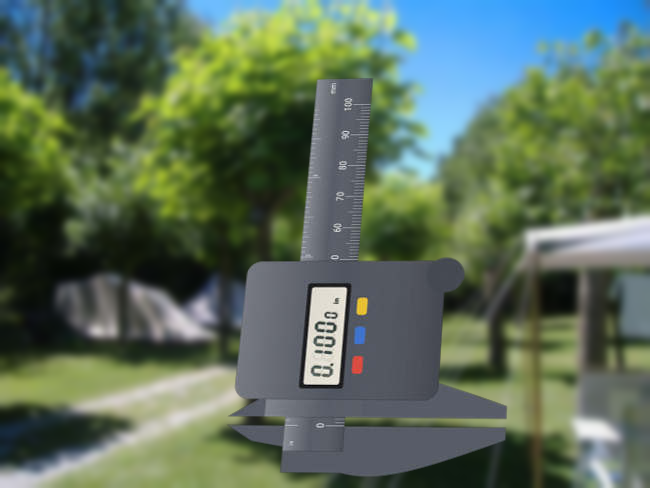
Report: 0.1000 in
